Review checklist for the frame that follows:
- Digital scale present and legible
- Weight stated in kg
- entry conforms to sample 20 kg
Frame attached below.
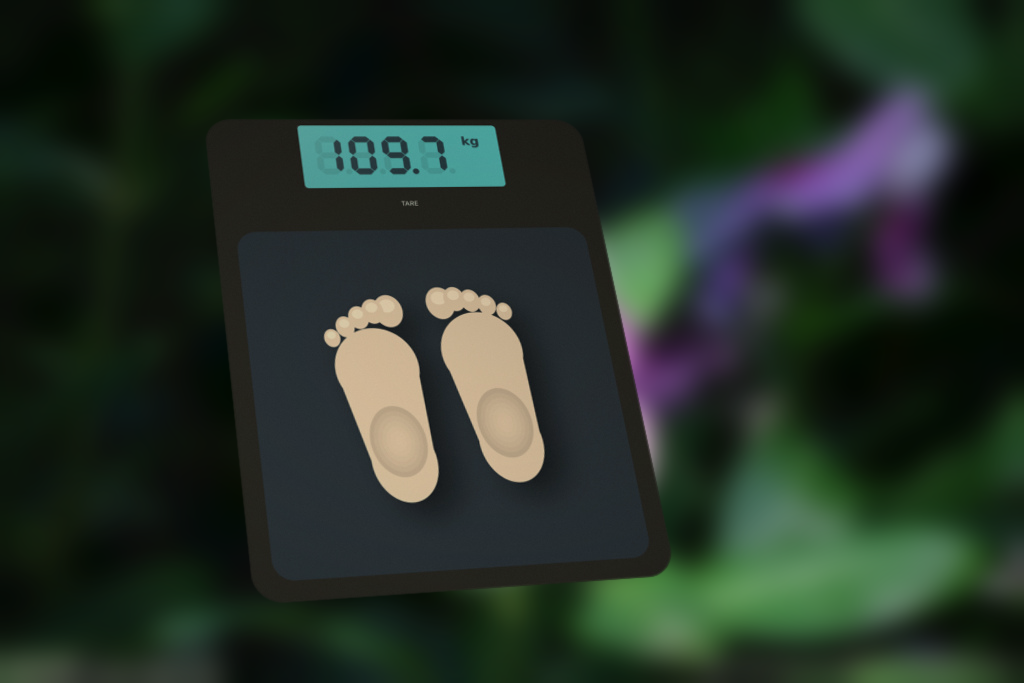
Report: 109.7 kg
